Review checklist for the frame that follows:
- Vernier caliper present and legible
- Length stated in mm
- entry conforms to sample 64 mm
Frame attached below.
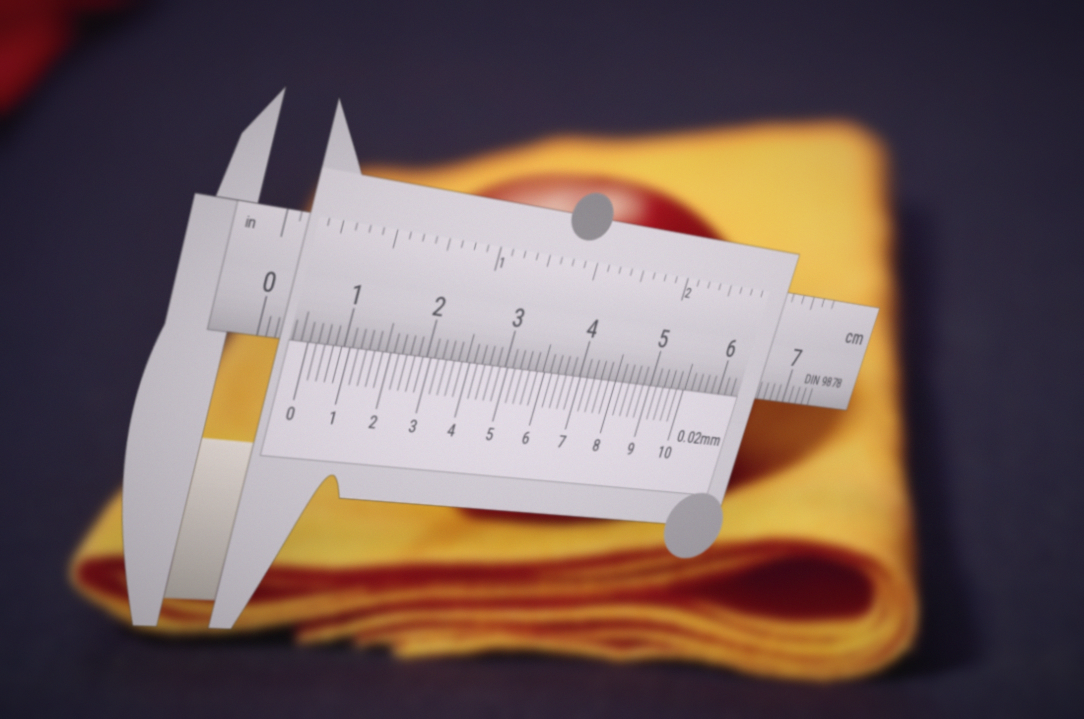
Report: 5.8 mm
